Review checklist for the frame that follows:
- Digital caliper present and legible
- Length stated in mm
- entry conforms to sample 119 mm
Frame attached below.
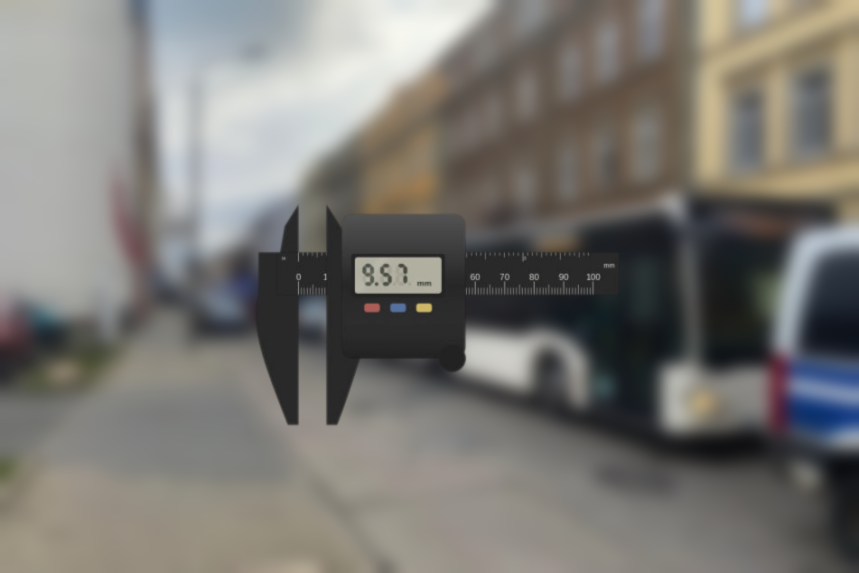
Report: 9.57 mm
